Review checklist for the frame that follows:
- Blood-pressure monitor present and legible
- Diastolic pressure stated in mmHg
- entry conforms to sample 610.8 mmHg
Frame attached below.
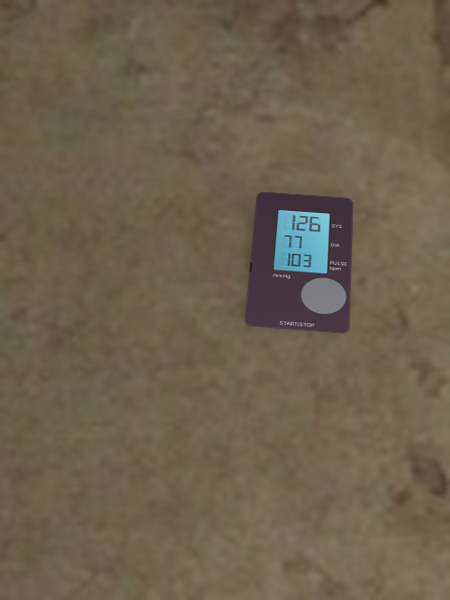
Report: 77 mmHg
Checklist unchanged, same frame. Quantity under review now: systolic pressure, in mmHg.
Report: 126 mmHg
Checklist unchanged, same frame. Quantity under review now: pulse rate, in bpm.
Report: 103 bpm
